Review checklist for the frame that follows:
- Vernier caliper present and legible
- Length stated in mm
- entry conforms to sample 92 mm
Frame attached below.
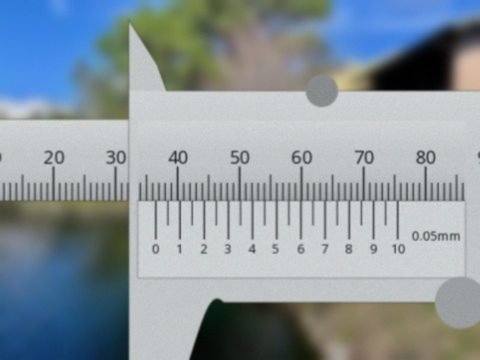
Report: 36.5 mm
